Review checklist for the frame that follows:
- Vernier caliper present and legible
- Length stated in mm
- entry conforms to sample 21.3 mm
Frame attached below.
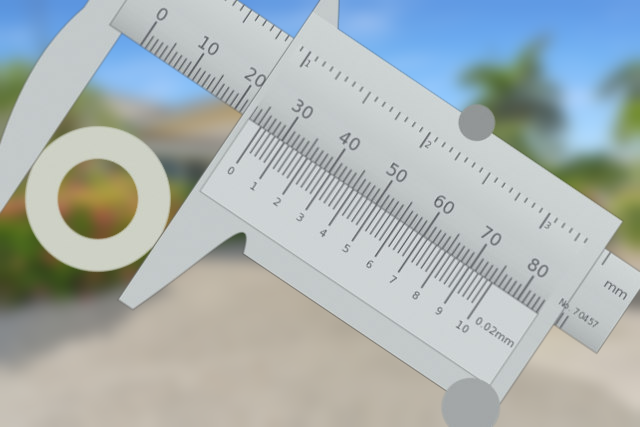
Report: 25.6 mm
